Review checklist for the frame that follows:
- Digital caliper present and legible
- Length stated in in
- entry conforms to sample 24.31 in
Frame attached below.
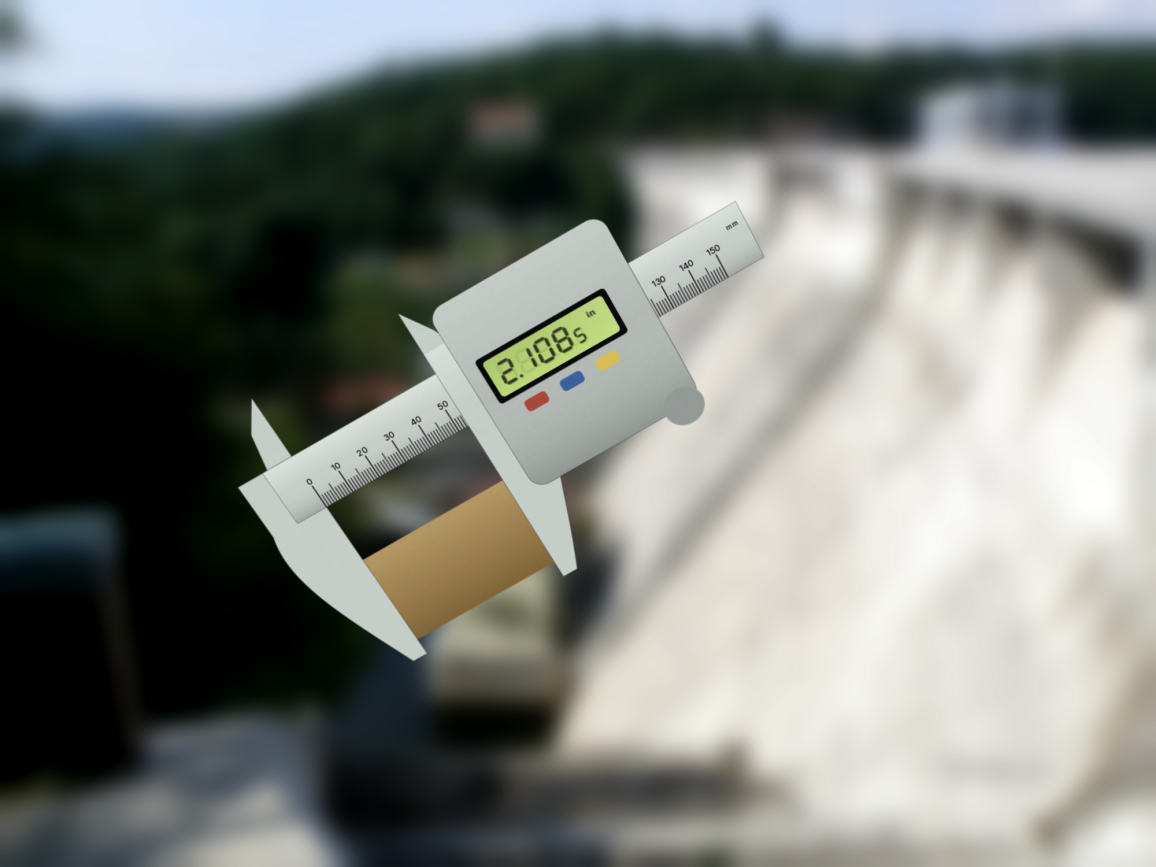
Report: 2.1085 in
